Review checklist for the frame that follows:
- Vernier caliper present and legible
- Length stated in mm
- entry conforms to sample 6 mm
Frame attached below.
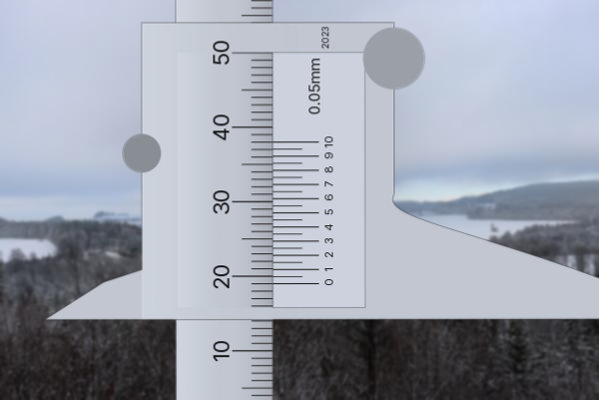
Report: 19.0 mm
